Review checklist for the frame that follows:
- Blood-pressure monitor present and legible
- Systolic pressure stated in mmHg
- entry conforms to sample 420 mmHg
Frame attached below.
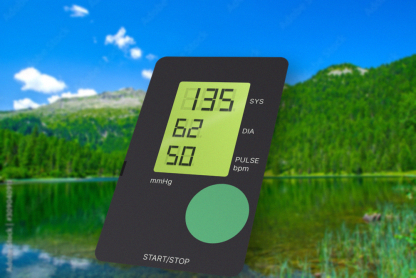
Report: 135 mmHg
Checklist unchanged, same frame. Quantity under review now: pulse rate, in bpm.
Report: 50 bpm
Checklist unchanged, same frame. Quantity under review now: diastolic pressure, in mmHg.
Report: 62 mmHg
